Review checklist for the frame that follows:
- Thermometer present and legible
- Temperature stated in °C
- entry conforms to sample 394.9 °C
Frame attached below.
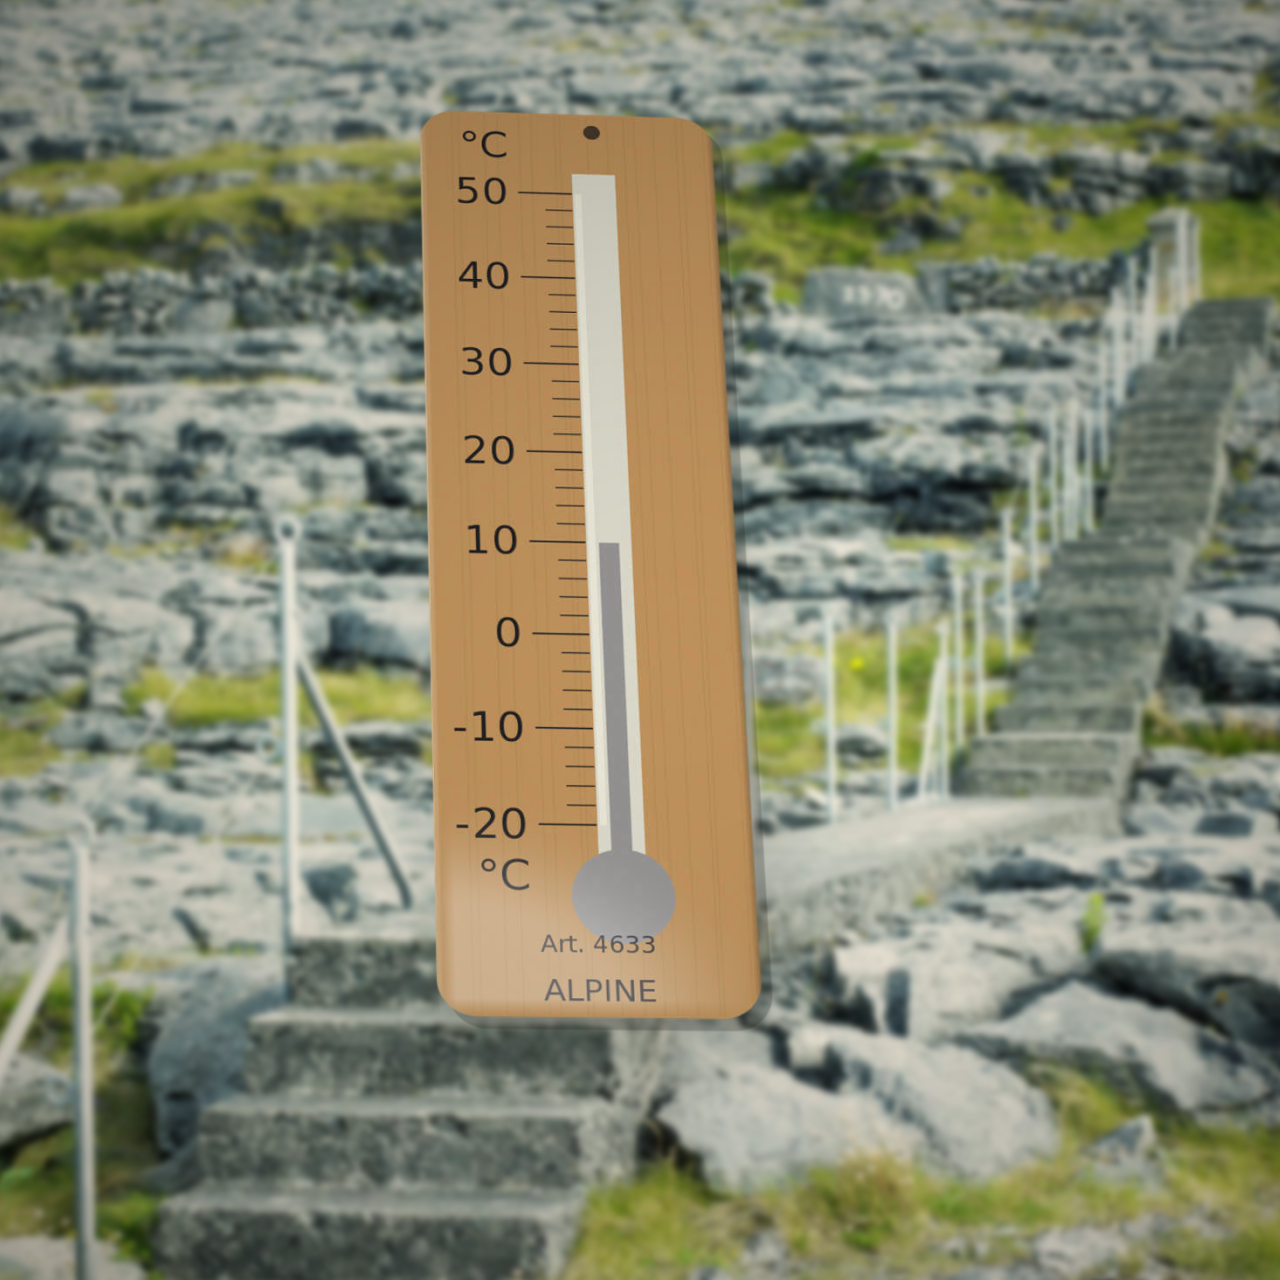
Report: 10 °C
